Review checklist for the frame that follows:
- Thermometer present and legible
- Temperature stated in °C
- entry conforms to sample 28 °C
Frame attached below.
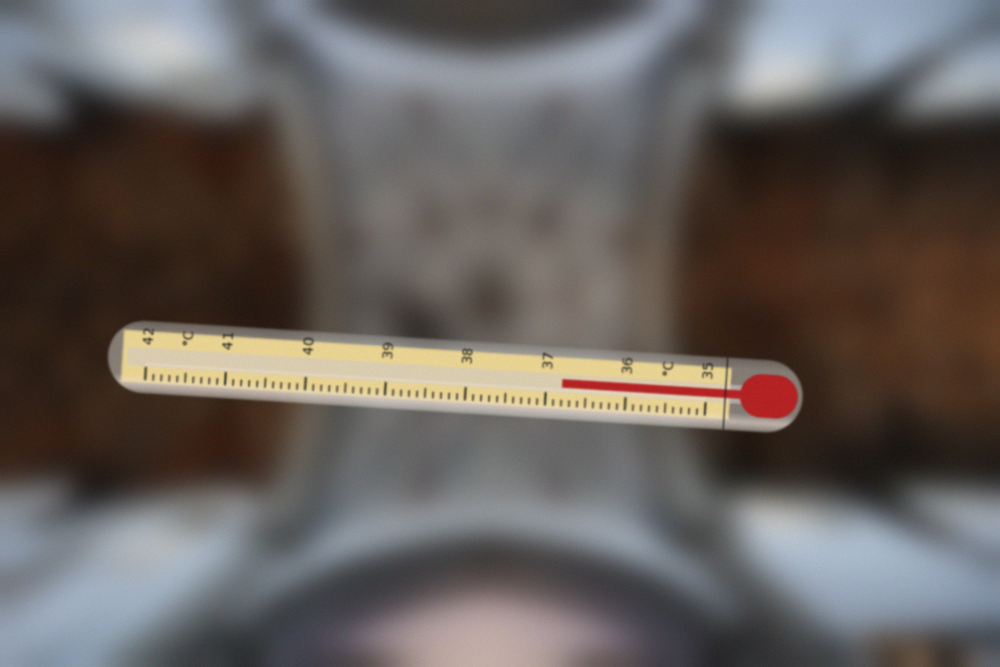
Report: 36.8 °C
